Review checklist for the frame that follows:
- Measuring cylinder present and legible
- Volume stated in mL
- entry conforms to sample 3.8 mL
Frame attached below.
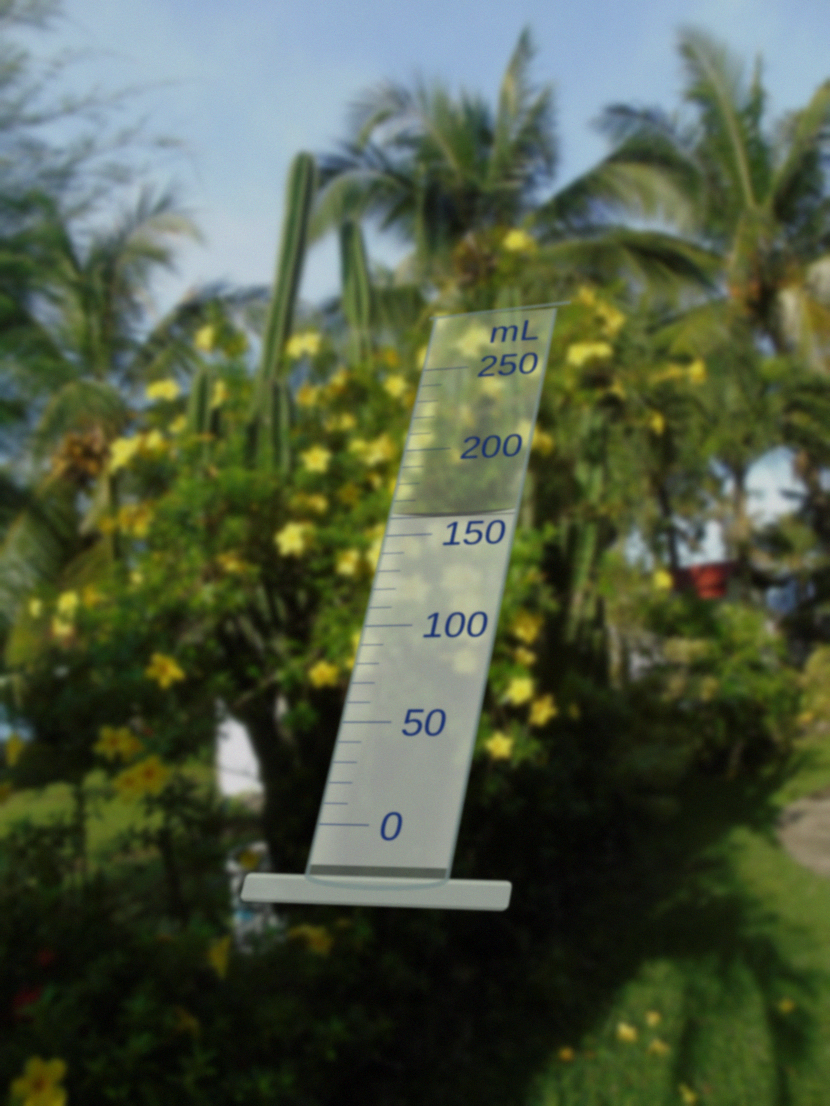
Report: 160 mL
